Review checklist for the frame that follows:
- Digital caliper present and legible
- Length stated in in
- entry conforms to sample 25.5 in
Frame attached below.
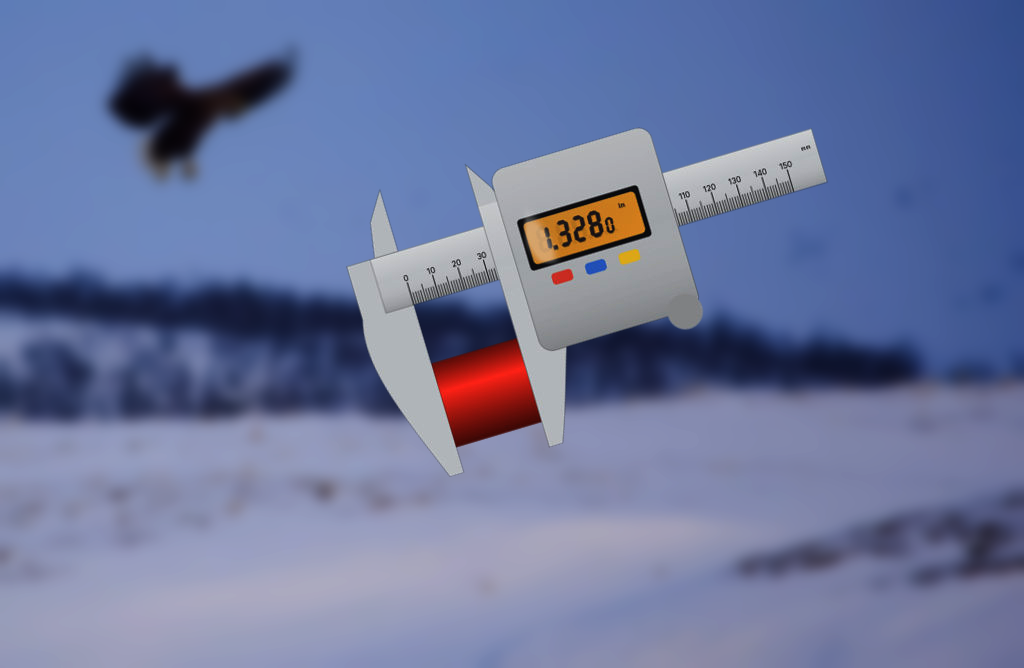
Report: 1.3280 in
